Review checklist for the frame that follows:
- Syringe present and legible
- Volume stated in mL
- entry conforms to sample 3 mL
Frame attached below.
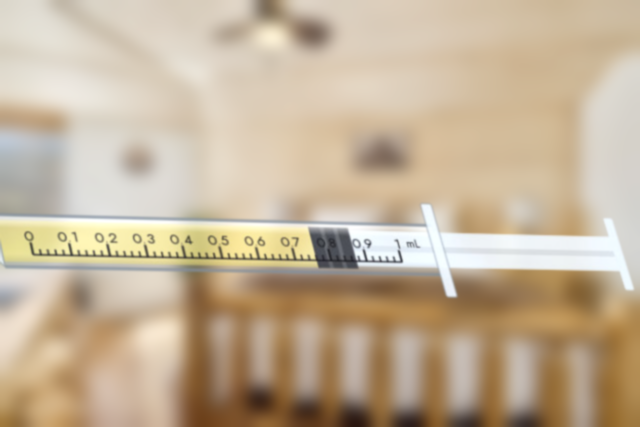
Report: 0.76 mL
